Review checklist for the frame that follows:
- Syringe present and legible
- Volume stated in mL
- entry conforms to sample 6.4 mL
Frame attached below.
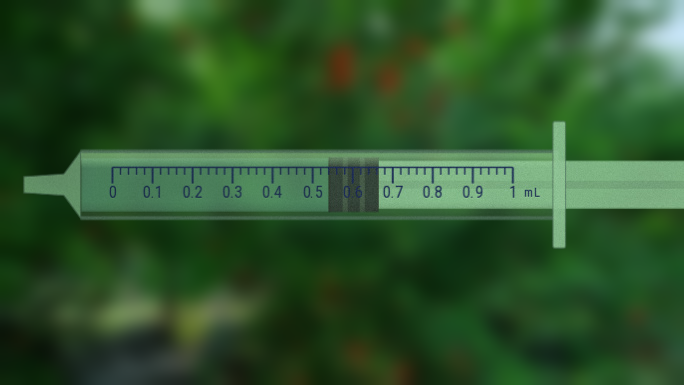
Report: 0.54 mL
